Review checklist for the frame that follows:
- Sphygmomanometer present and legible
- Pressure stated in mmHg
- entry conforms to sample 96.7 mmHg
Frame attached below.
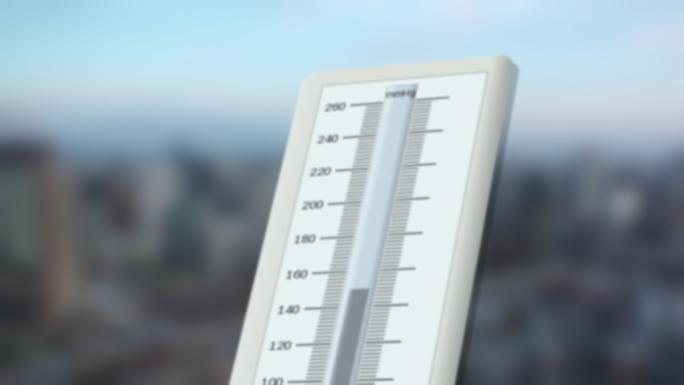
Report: 150 mmHg
